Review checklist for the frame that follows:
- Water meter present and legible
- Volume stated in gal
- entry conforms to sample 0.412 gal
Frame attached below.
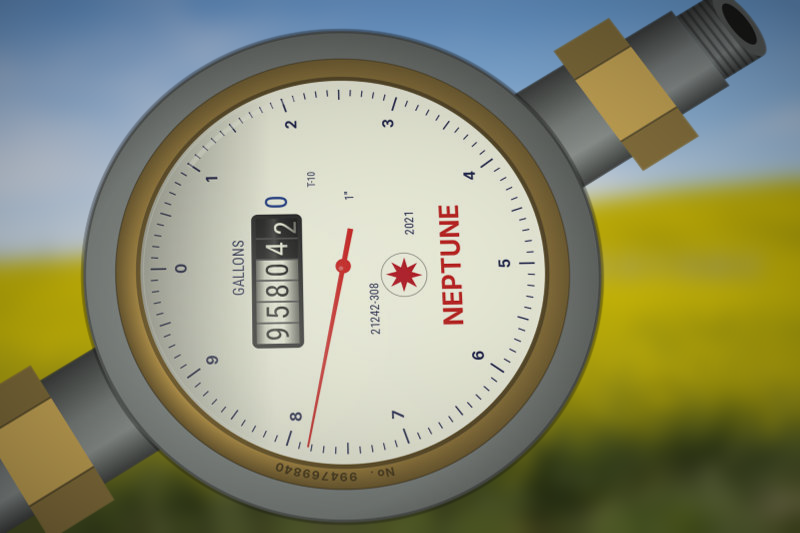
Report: 9580417.8 gal
